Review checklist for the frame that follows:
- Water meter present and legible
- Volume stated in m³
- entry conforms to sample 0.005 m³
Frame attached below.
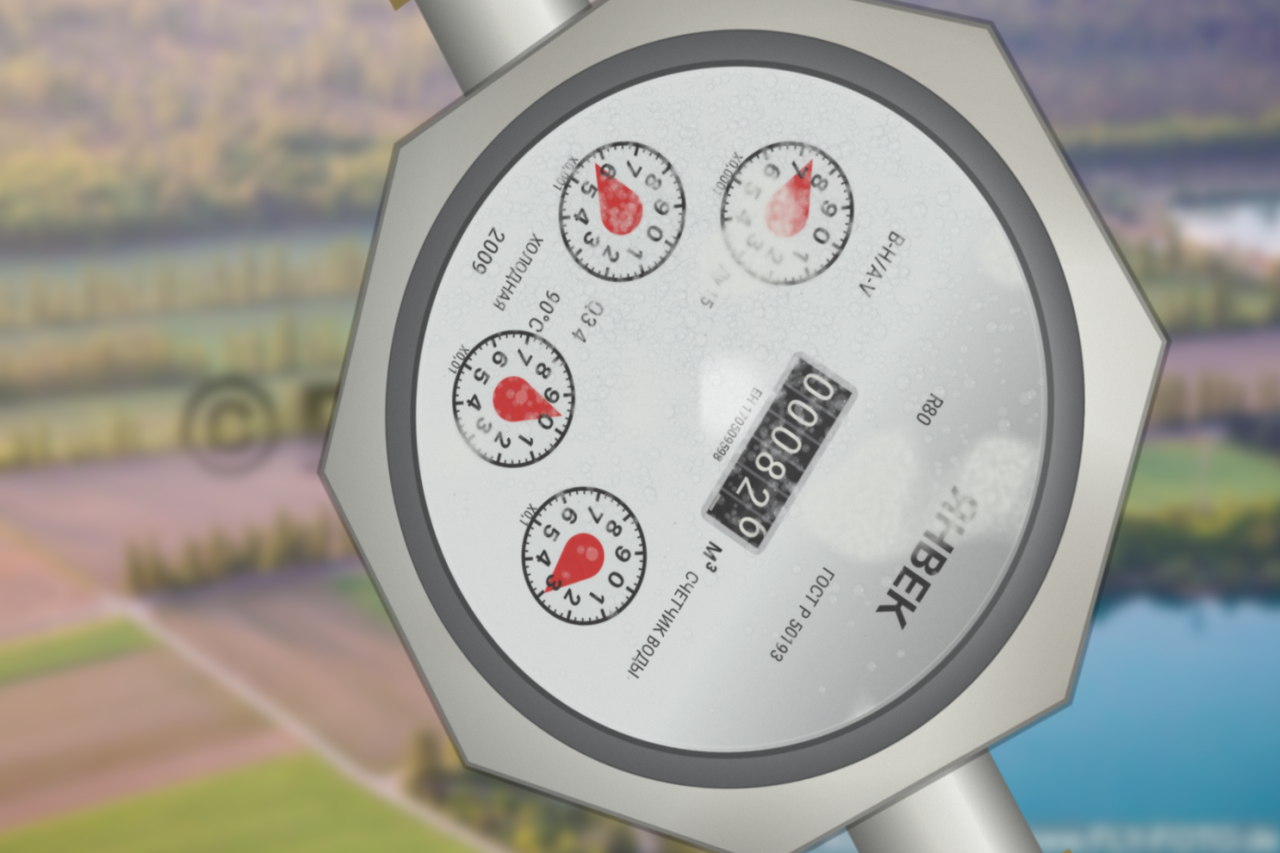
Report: 826.2957 m³
